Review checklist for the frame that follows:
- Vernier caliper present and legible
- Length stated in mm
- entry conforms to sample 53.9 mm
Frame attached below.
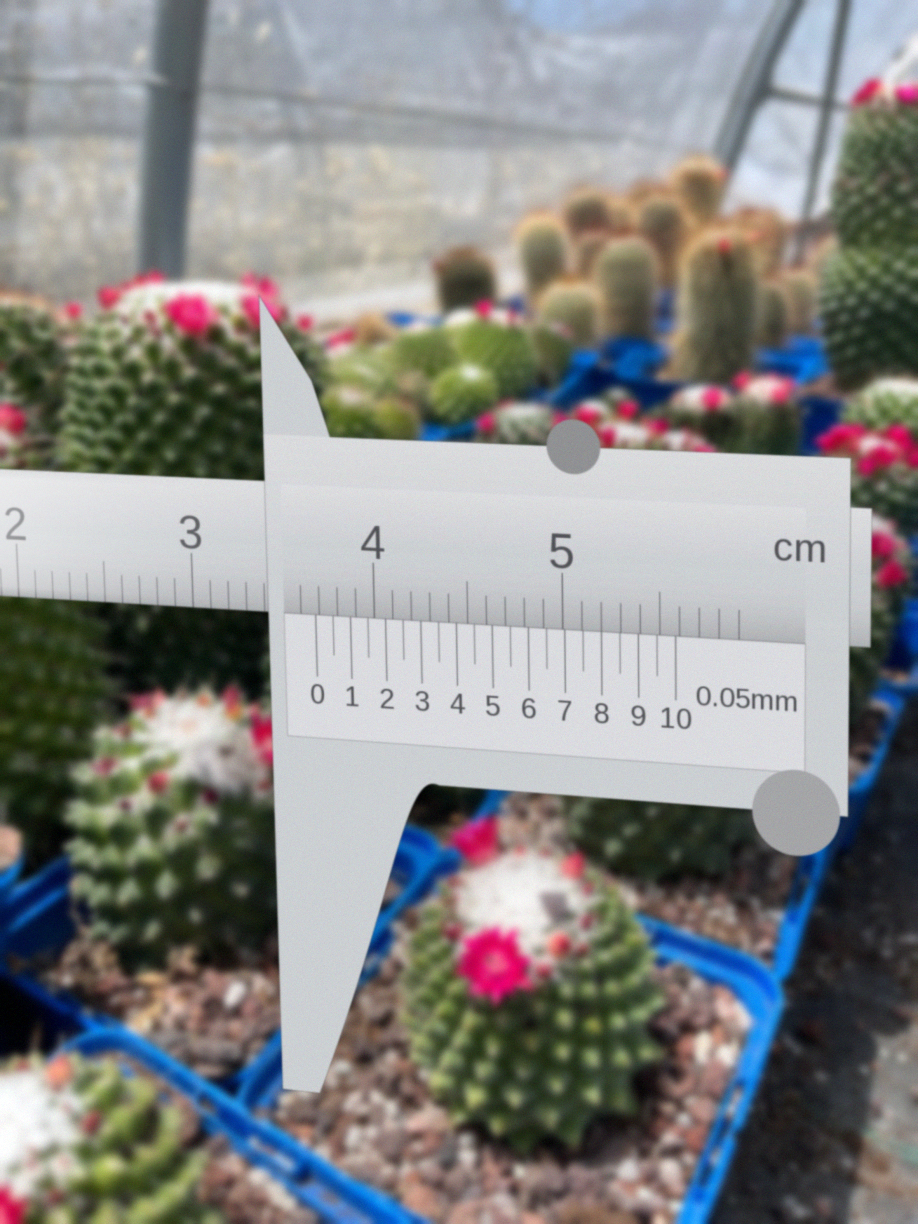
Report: 36.8 mm
